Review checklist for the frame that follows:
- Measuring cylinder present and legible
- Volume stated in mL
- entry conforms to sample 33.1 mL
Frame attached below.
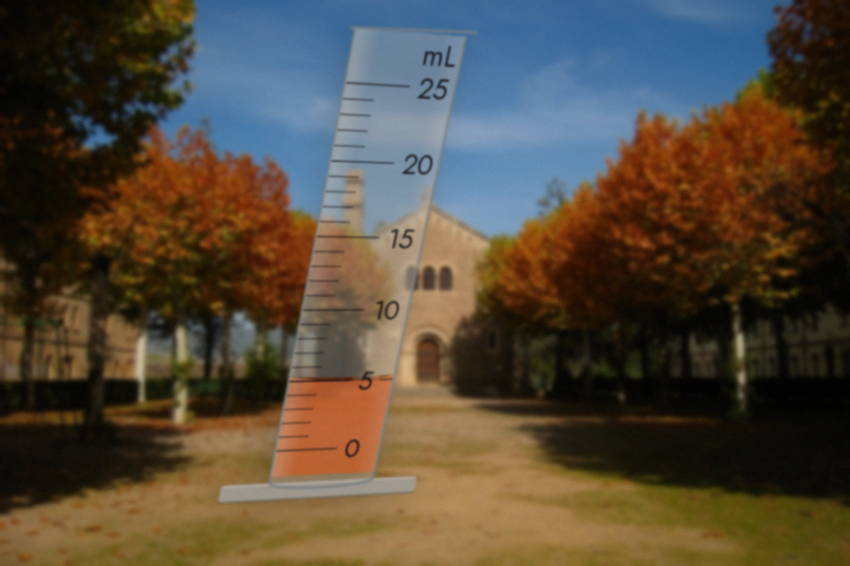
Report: 5 mL
